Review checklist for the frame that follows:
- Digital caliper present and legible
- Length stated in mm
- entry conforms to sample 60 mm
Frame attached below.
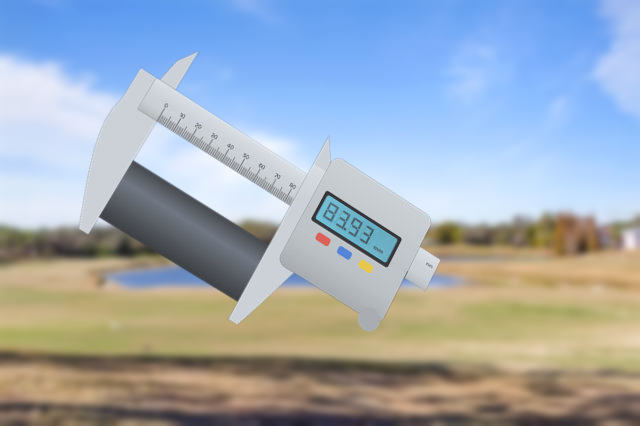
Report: 83.93 mm
